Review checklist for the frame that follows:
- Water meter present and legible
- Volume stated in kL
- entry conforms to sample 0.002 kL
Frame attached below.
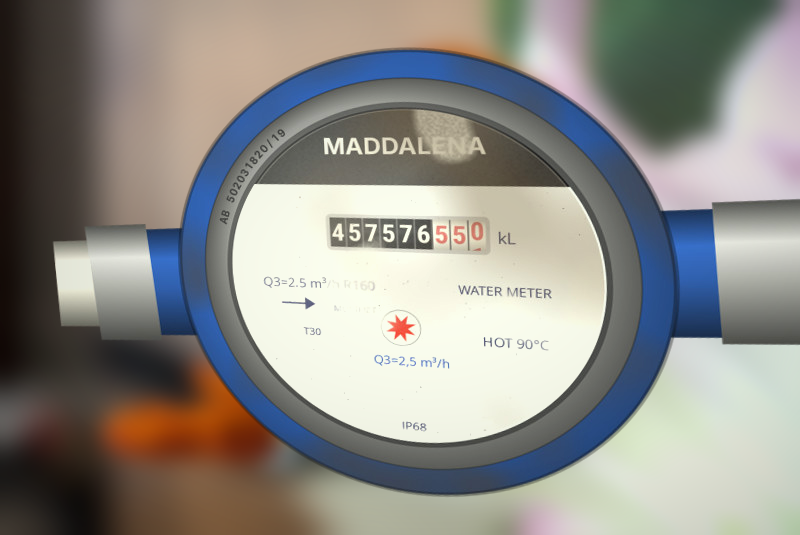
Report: 457576.550 kL
